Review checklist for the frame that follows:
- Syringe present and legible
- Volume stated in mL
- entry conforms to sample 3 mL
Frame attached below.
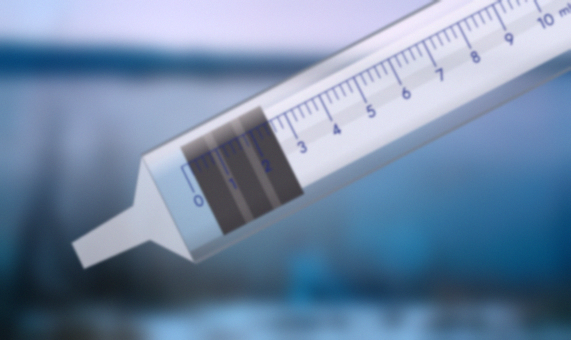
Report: 0.2 mL
